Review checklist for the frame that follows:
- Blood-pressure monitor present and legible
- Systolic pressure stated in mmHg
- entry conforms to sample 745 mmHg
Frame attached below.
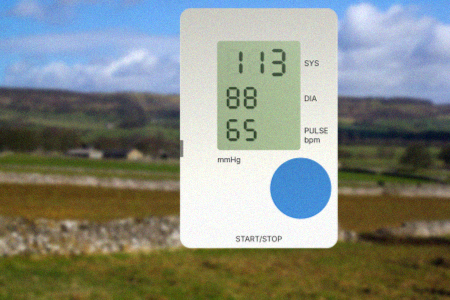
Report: 113 mmHg
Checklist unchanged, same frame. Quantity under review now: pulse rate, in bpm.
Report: 65 bpm
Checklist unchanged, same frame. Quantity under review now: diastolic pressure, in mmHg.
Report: 88 mmHg
